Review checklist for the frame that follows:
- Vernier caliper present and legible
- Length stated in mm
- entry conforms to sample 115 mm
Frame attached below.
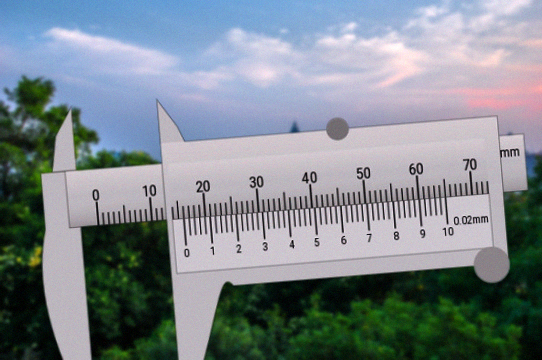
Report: 16.0 mm
